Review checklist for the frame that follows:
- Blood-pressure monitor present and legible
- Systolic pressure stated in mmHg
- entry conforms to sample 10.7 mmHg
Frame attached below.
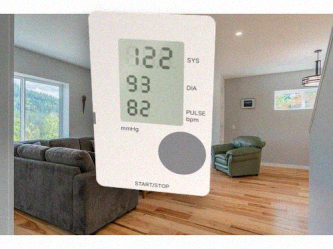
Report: 122 mmHg
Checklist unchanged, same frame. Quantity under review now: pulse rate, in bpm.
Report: 82 bpm
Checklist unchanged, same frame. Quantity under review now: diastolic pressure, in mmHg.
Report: 93 mmHg
